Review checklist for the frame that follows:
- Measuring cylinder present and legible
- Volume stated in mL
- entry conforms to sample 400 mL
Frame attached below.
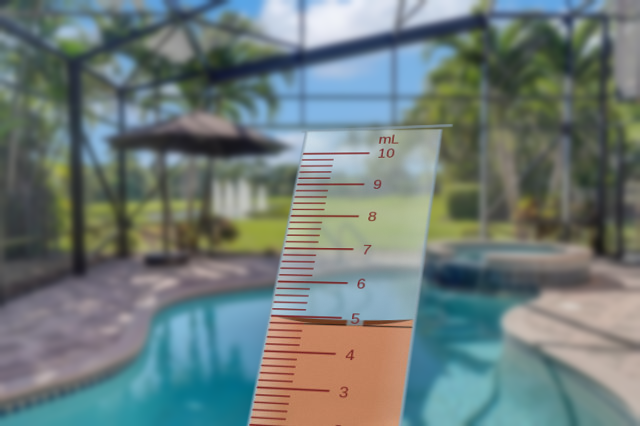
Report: 4.8 mL
